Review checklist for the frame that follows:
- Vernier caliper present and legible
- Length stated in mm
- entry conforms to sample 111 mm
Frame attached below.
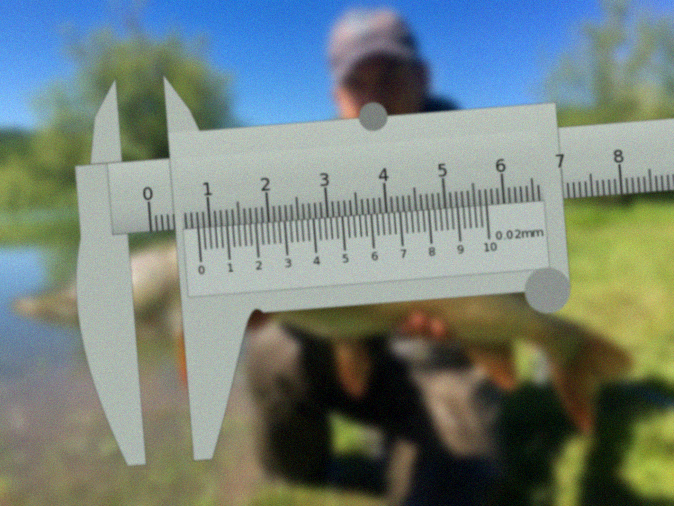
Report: 8.0 mm
